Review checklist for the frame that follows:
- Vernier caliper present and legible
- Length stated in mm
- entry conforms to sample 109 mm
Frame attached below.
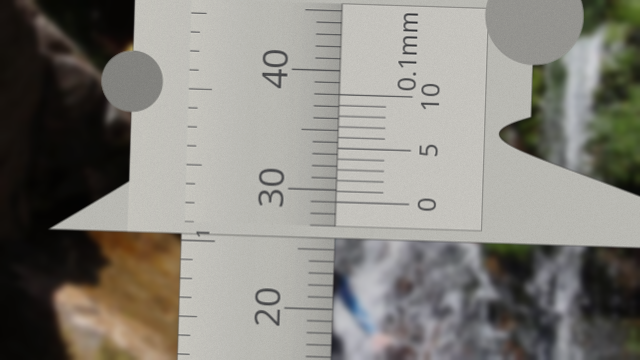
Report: 29.0 mm
